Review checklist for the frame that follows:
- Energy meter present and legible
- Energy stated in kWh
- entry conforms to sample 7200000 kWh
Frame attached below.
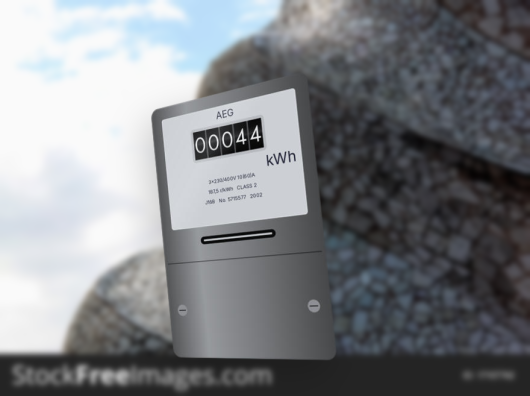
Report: 44 kWh
